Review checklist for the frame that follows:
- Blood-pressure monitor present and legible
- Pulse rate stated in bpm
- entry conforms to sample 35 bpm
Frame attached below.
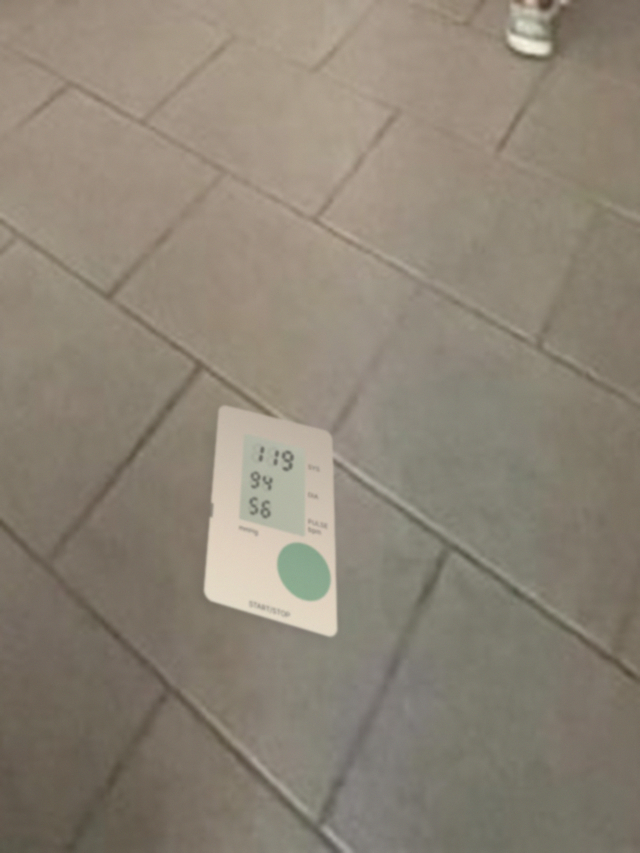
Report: 56 bpm
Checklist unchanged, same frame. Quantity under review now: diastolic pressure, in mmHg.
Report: 94 mmHg
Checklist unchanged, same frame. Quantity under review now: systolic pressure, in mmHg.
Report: 119 mmHg
